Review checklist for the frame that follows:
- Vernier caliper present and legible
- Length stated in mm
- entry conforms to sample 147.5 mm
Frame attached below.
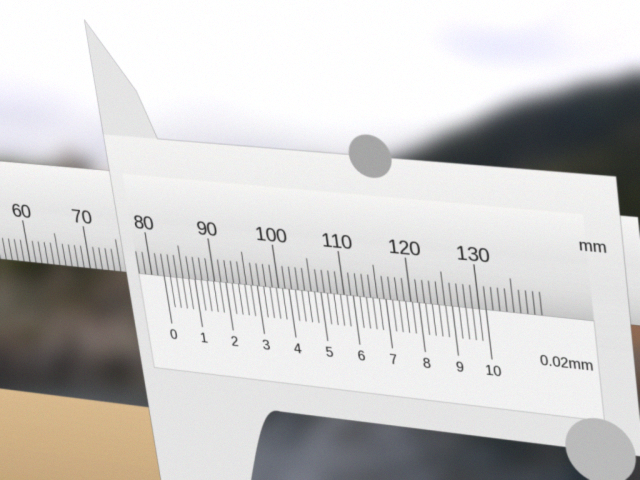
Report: 82.0 mm
